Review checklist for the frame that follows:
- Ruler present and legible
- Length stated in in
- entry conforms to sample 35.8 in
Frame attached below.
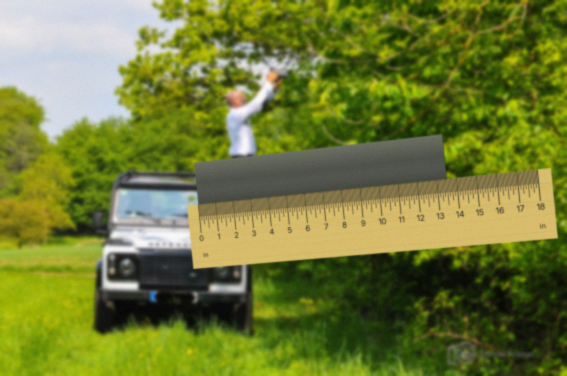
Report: 13.5 in
